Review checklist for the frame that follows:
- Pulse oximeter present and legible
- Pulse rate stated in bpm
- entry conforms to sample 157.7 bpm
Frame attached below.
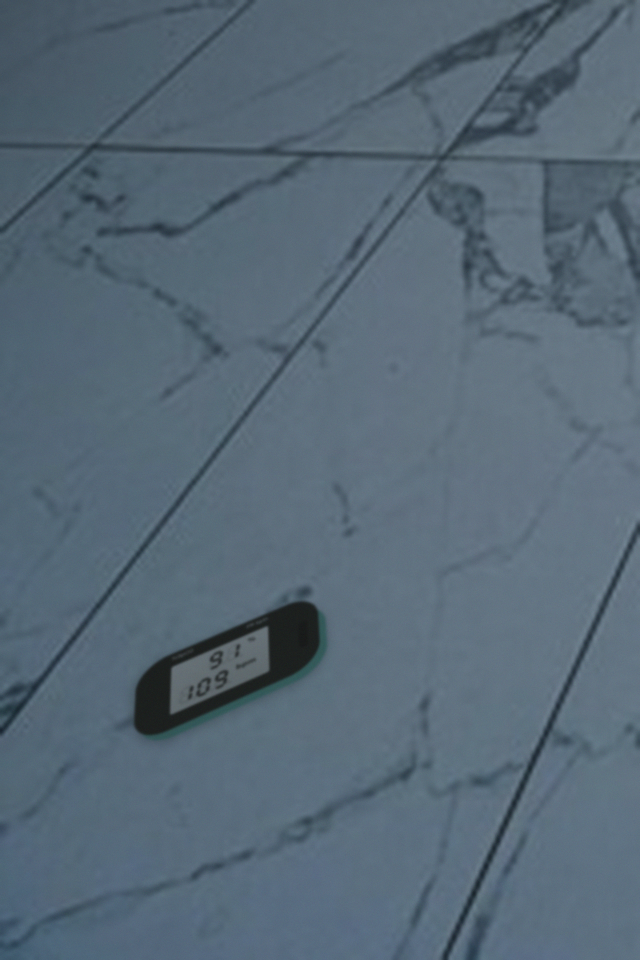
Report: 109 bpm
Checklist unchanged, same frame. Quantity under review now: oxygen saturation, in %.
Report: 91 %
